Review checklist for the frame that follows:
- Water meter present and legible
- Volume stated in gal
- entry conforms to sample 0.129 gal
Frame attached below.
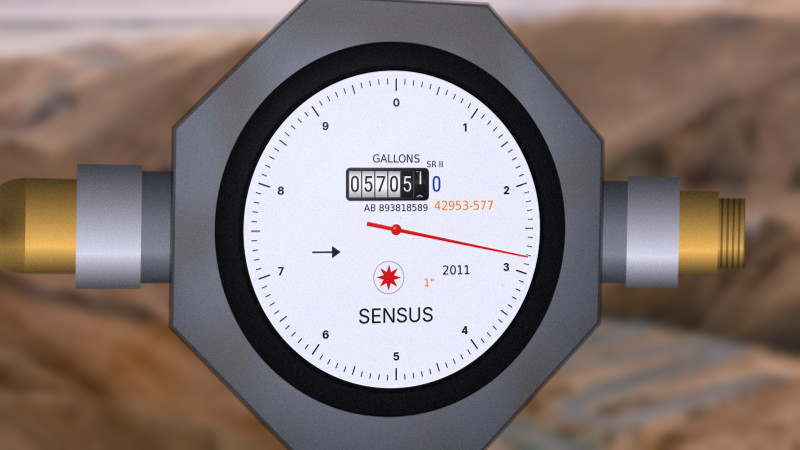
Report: 570512.8 gal
